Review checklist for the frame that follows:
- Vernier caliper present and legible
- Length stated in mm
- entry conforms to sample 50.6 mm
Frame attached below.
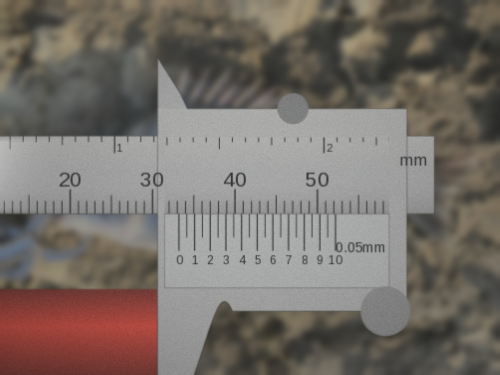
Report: 33.2 mm
